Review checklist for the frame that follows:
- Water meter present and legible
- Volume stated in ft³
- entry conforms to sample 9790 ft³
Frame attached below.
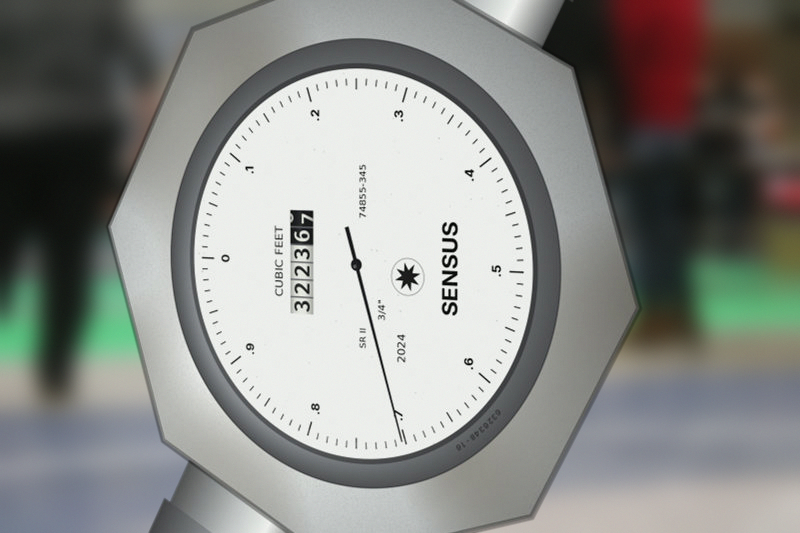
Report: 322366.70 ft³
